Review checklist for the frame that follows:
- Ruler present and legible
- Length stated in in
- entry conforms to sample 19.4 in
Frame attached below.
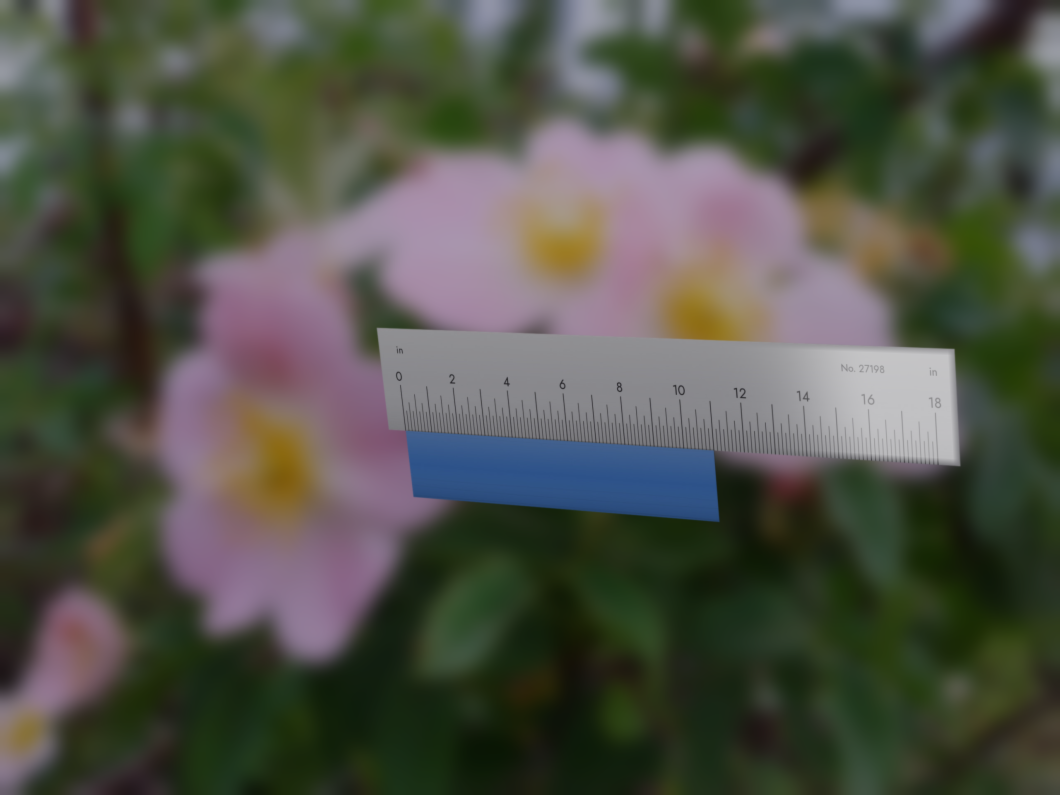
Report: 11 in
